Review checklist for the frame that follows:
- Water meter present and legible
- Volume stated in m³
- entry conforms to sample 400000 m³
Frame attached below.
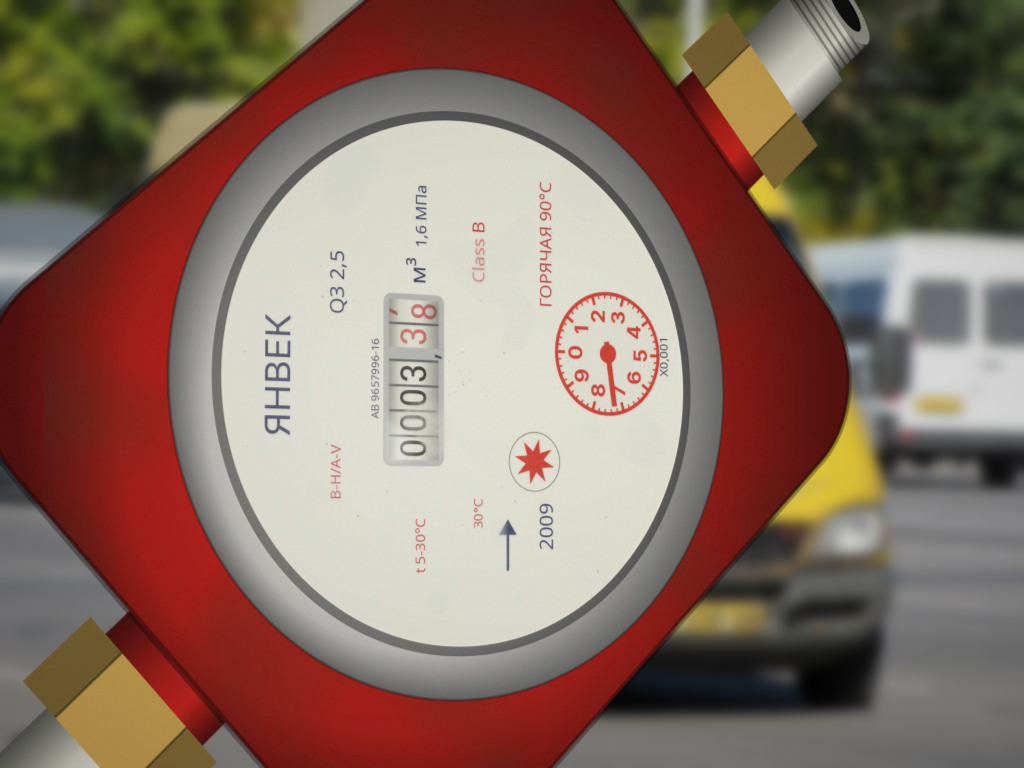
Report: 3.377 m³
